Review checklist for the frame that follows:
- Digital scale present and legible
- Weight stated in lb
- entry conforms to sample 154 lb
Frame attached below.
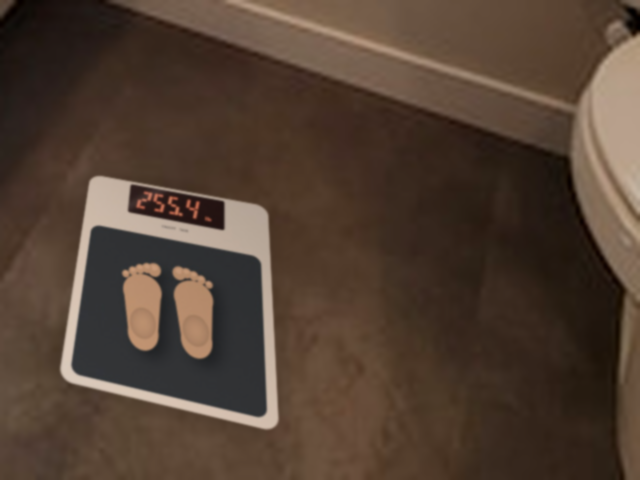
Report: 255.4 lb
